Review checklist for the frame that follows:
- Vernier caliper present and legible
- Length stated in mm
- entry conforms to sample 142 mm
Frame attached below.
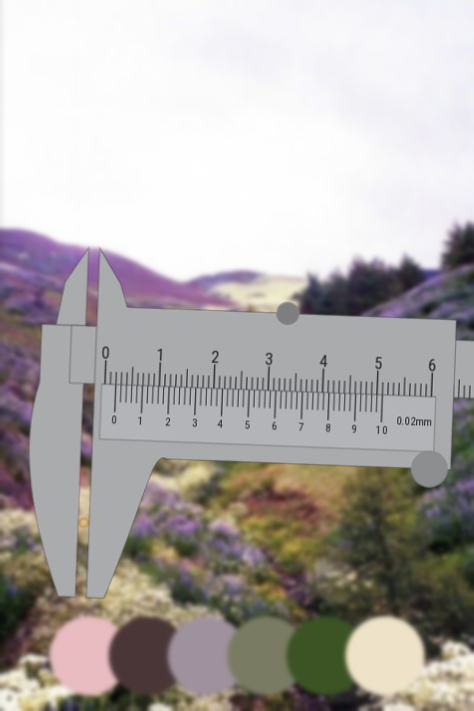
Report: 2.0 mm
